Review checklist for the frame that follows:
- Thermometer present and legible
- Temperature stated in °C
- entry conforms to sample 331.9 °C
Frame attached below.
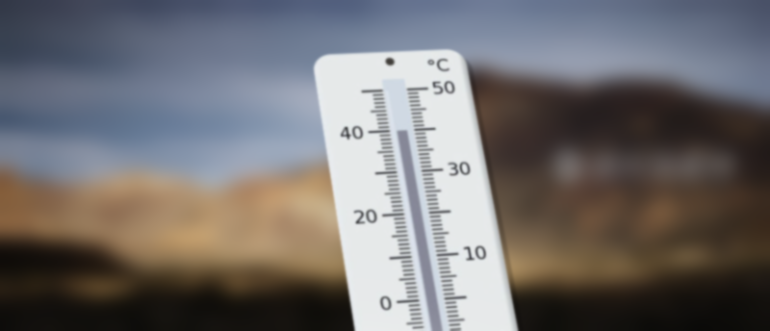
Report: 40 °C
